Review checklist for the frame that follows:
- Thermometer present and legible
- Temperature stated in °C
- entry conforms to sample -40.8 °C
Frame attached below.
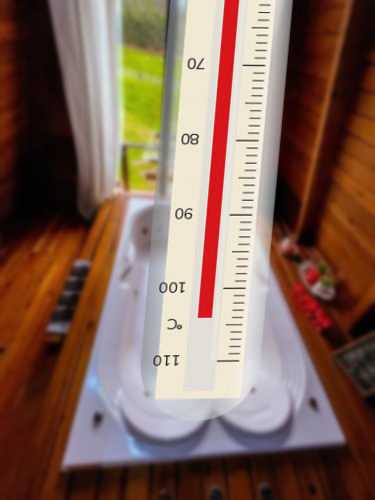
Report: 104 °C
